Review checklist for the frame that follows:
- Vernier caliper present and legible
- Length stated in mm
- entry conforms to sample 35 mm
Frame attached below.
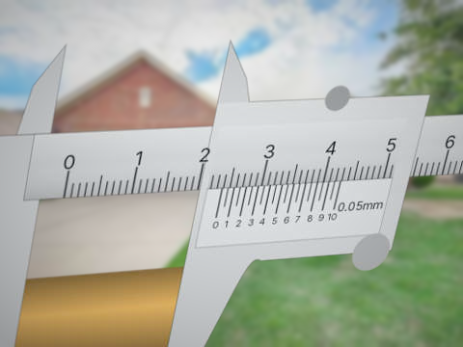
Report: 23.8 mm
